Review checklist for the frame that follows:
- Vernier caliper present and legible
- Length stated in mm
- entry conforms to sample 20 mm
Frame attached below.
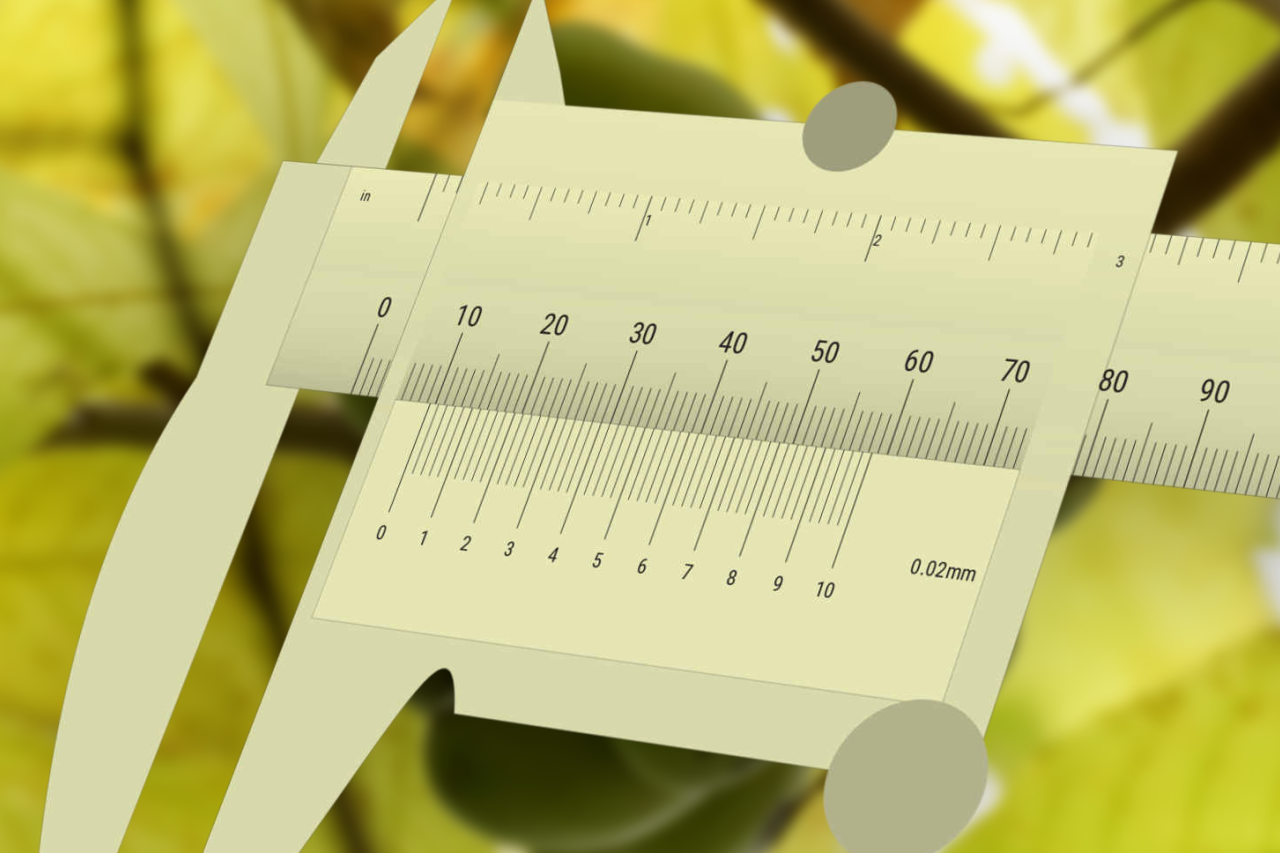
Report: 9.4 mm
